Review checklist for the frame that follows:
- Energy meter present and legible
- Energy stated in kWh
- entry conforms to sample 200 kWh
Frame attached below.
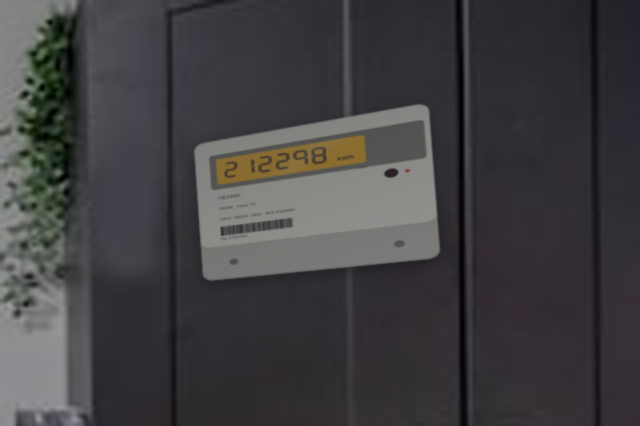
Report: 212298 kWh
